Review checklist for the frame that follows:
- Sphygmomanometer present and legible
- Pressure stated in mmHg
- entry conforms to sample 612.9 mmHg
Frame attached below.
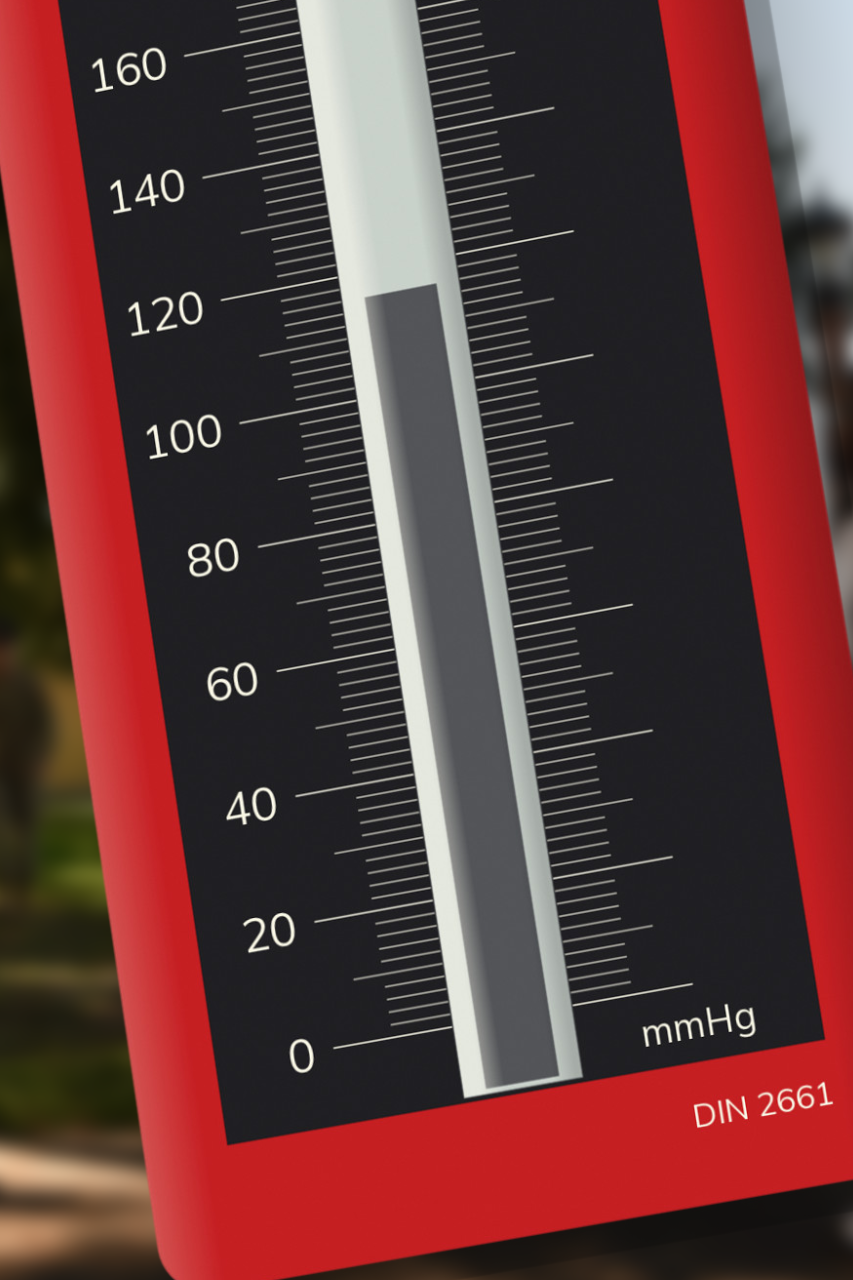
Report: 116 mmHg
